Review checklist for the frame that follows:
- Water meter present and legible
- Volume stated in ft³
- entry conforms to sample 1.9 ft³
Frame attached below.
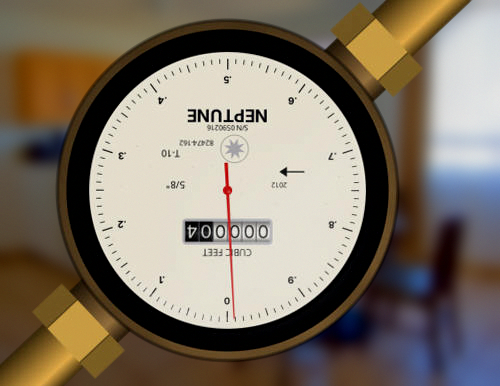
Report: 3.99 ft³
